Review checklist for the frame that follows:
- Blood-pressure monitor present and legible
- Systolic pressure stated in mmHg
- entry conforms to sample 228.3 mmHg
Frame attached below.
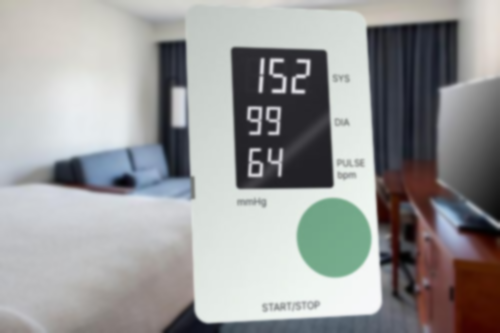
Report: 152 mmHg
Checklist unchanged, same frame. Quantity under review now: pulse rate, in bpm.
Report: 64 bpm
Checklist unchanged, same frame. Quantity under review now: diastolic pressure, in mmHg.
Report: 99 mmHg
